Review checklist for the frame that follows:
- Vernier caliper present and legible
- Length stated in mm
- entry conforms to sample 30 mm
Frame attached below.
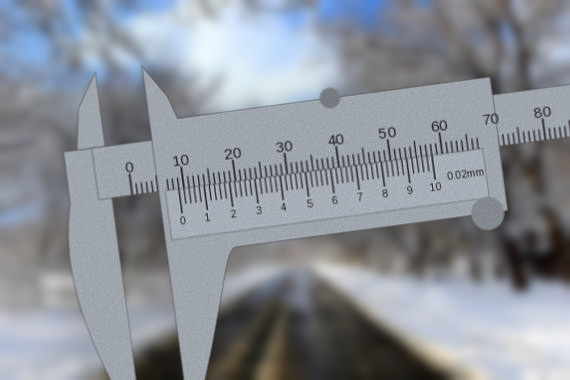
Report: 9.0 mm
